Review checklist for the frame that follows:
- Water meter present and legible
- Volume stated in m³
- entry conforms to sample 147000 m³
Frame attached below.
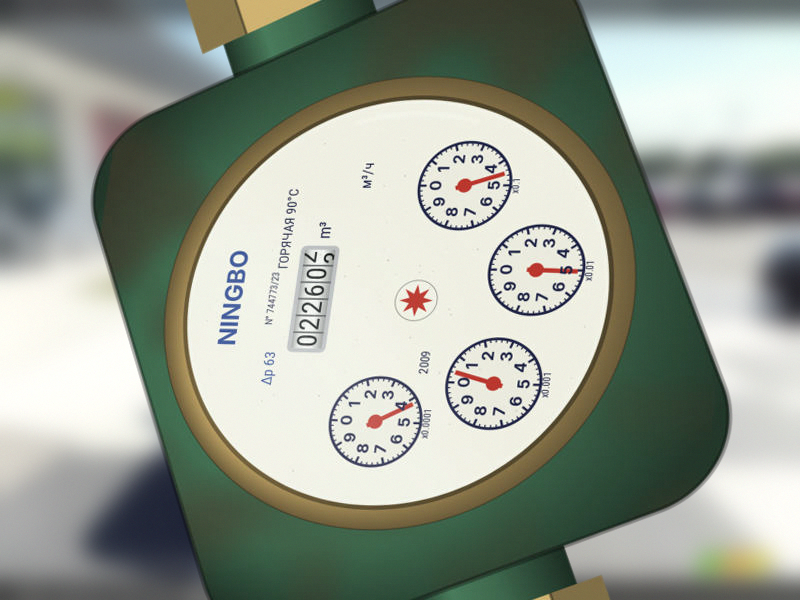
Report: 22602.4504 m³
